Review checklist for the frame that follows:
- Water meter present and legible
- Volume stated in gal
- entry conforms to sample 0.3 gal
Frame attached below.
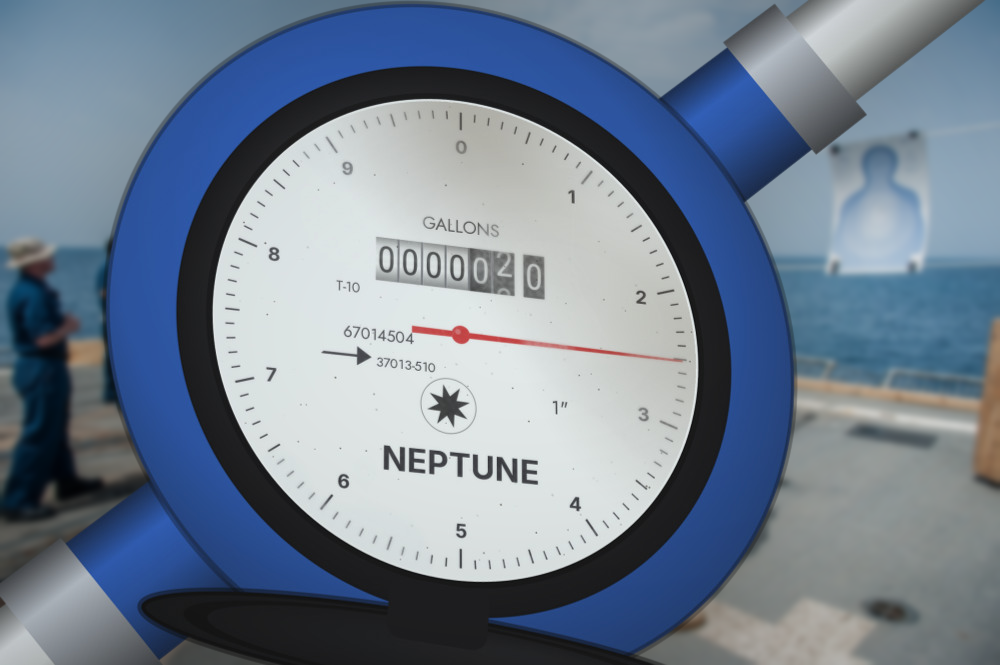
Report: 22.5 gal
